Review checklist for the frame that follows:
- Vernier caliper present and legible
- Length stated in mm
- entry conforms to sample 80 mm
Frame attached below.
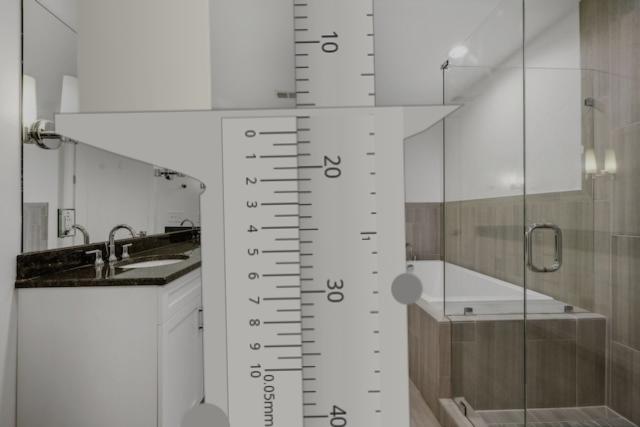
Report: 17.2 mm
